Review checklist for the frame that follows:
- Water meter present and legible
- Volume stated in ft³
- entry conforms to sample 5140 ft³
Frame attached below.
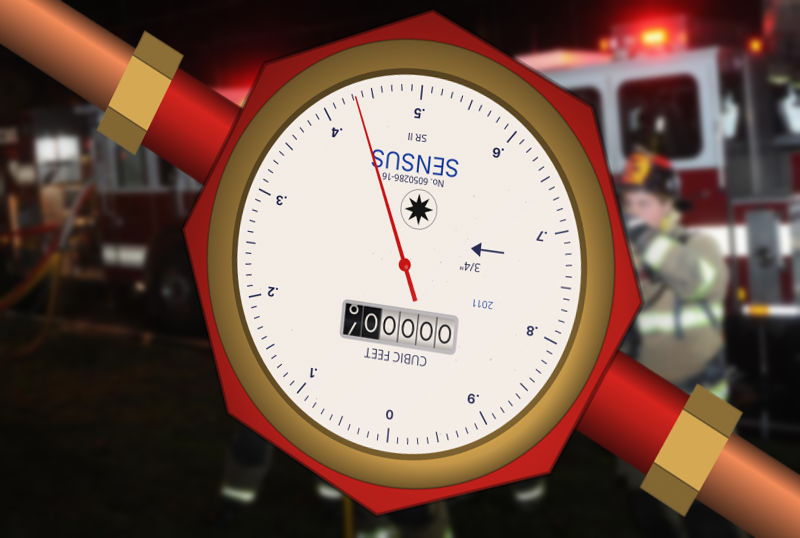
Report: 7.43 ft³
